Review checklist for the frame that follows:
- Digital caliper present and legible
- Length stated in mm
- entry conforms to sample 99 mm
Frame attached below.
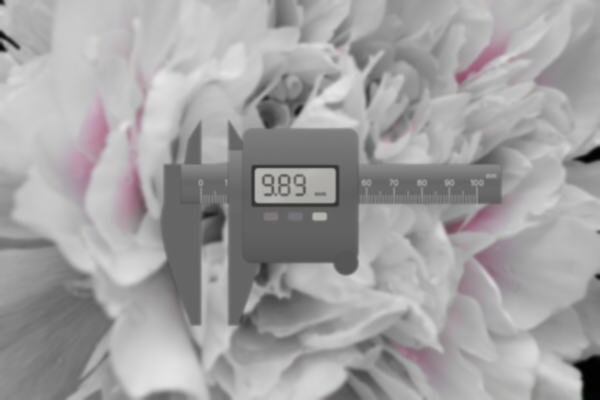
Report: 9.89 mm
